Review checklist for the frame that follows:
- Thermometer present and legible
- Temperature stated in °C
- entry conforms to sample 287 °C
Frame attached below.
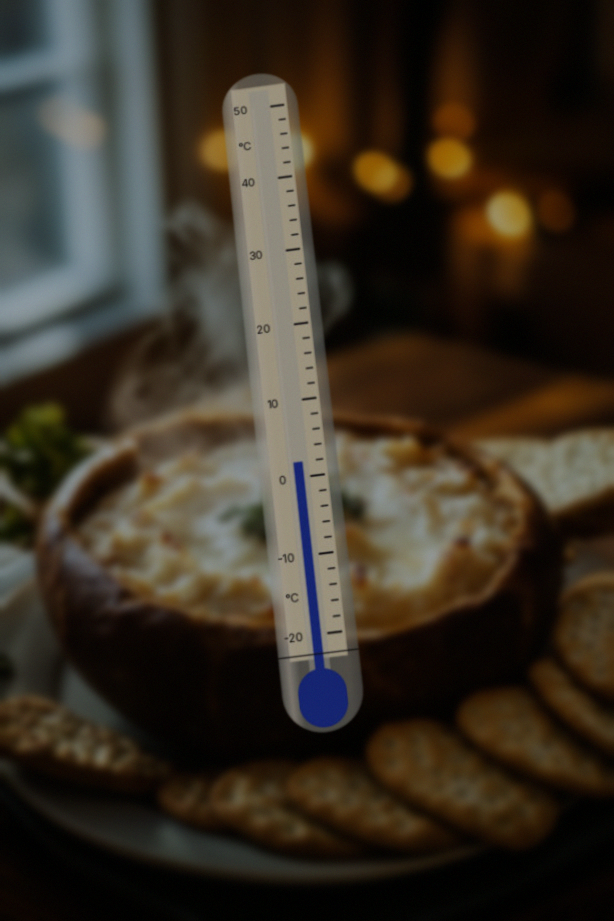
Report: 2 °C
